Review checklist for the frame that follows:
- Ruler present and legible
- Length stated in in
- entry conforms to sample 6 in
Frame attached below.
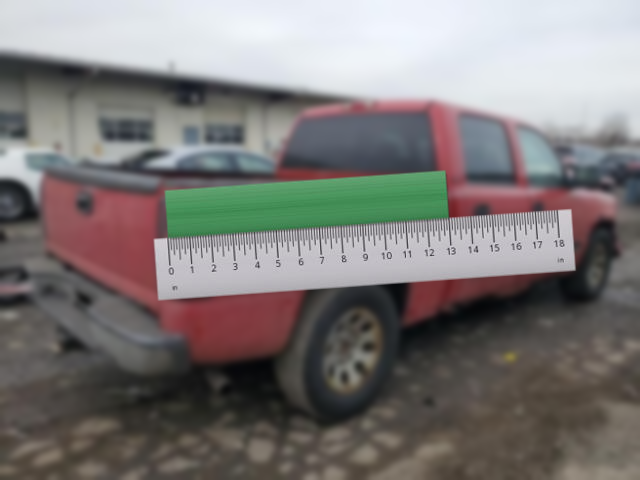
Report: 13 in
